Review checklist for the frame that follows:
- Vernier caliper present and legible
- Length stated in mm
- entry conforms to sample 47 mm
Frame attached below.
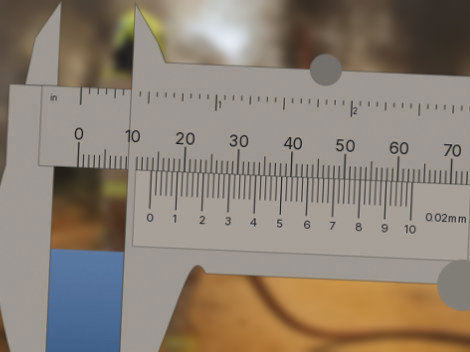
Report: 13.8 mm
